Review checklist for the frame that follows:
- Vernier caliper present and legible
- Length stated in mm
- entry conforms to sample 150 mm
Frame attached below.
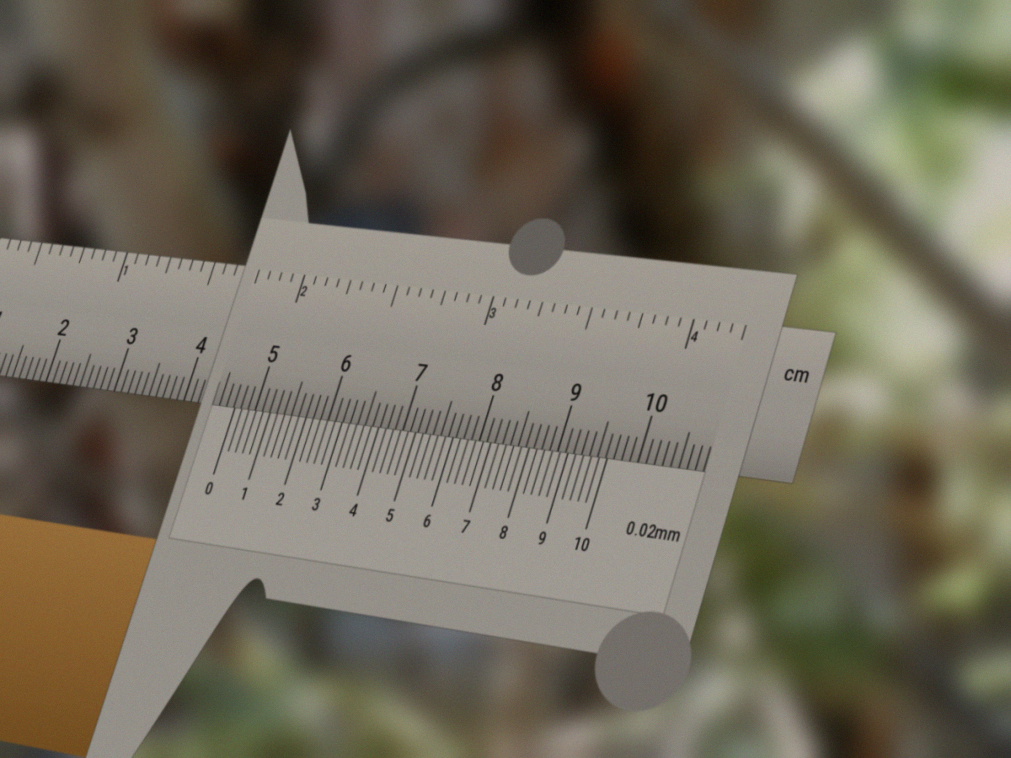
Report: 47.2 mm
